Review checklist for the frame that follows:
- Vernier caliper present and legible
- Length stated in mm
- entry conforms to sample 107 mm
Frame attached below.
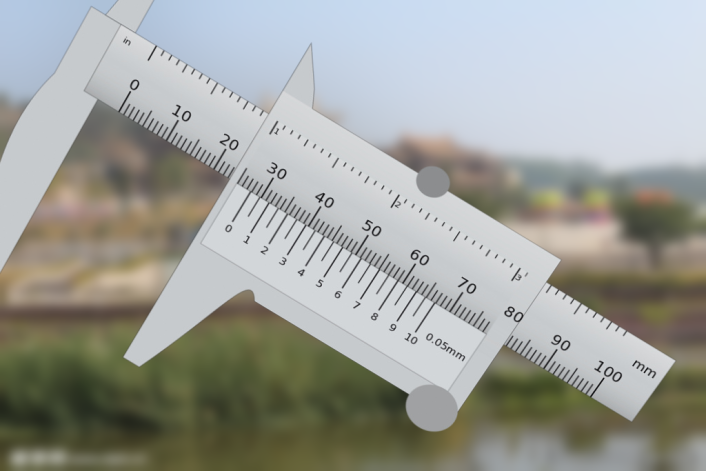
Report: 27.8 mm
